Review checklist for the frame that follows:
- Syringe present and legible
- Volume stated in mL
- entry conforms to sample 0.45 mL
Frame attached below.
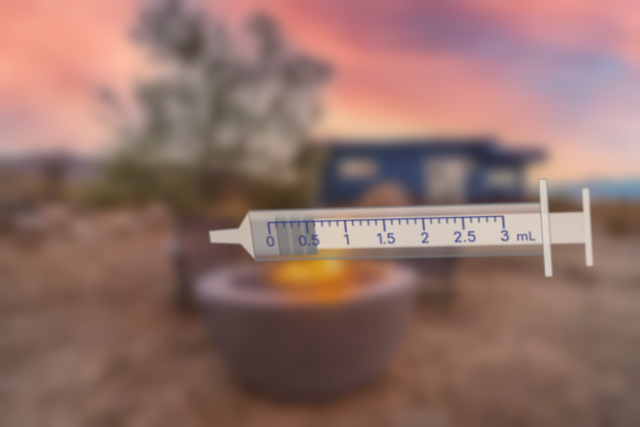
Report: 0.1 mL
